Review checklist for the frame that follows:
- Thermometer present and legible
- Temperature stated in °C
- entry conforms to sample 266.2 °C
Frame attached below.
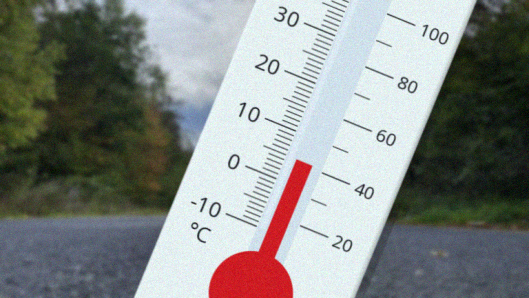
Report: 5 °C
